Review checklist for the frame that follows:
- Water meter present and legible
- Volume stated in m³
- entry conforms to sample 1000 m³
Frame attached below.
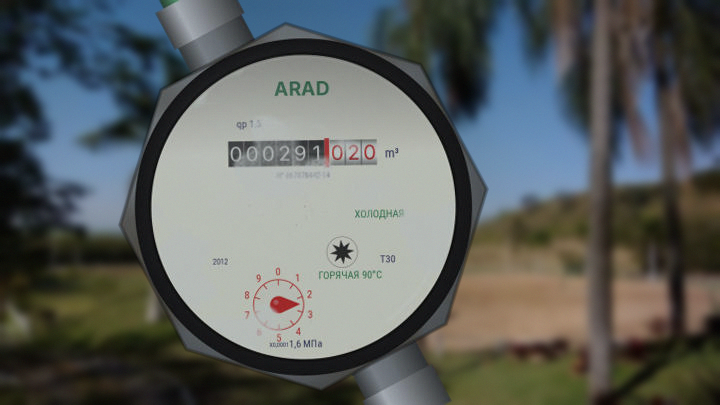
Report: 291.0202 m³
